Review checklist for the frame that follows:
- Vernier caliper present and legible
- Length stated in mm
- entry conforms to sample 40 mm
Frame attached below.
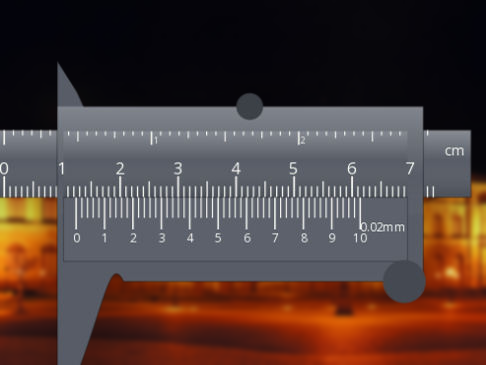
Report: 12.4 mm
